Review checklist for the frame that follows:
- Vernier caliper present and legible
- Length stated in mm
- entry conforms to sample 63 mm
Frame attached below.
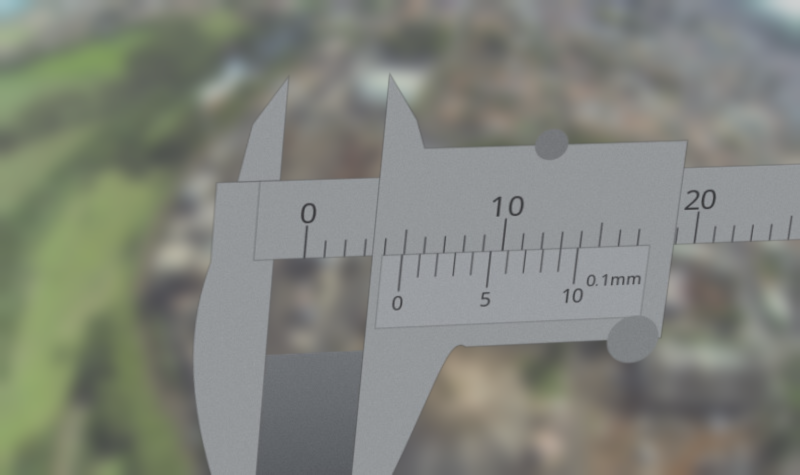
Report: 4.9 mm
